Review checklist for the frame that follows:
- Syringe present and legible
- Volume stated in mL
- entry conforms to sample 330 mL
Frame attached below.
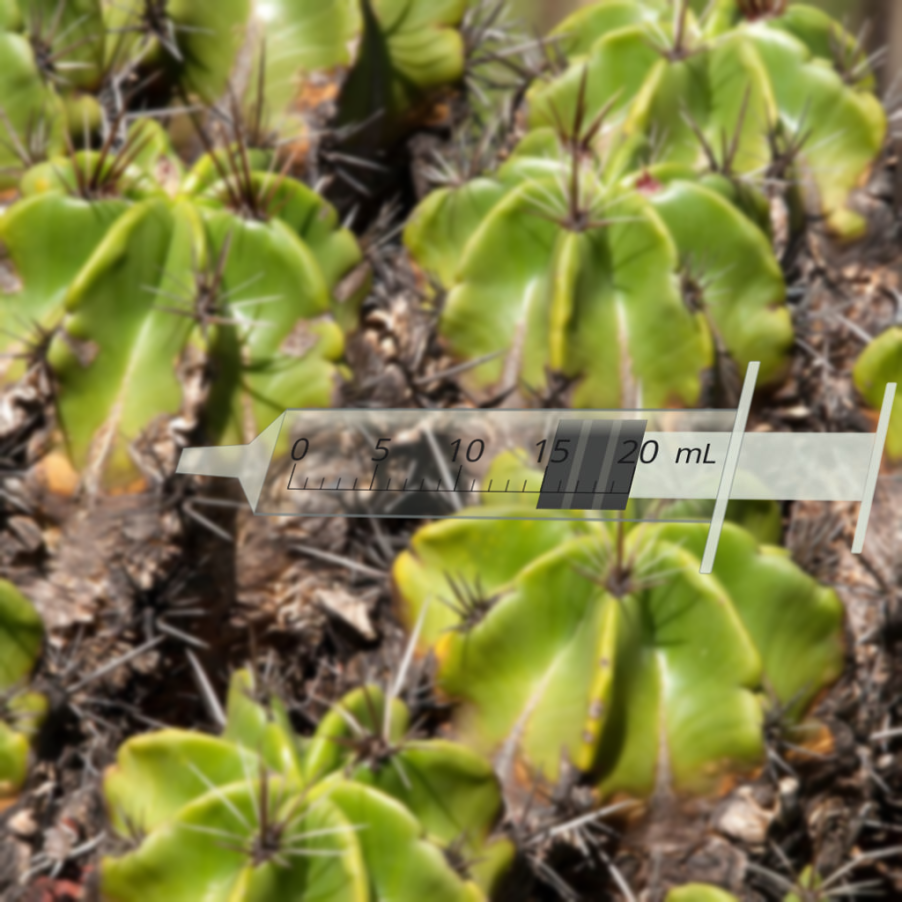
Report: 15 mL
